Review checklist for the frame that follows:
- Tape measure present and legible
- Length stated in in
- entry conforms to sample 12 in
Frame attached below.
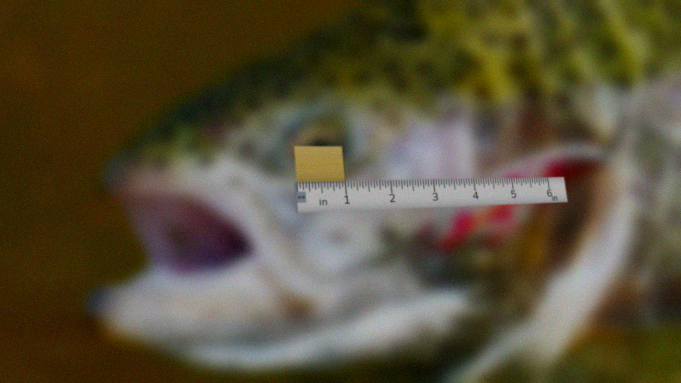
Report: 1 in
